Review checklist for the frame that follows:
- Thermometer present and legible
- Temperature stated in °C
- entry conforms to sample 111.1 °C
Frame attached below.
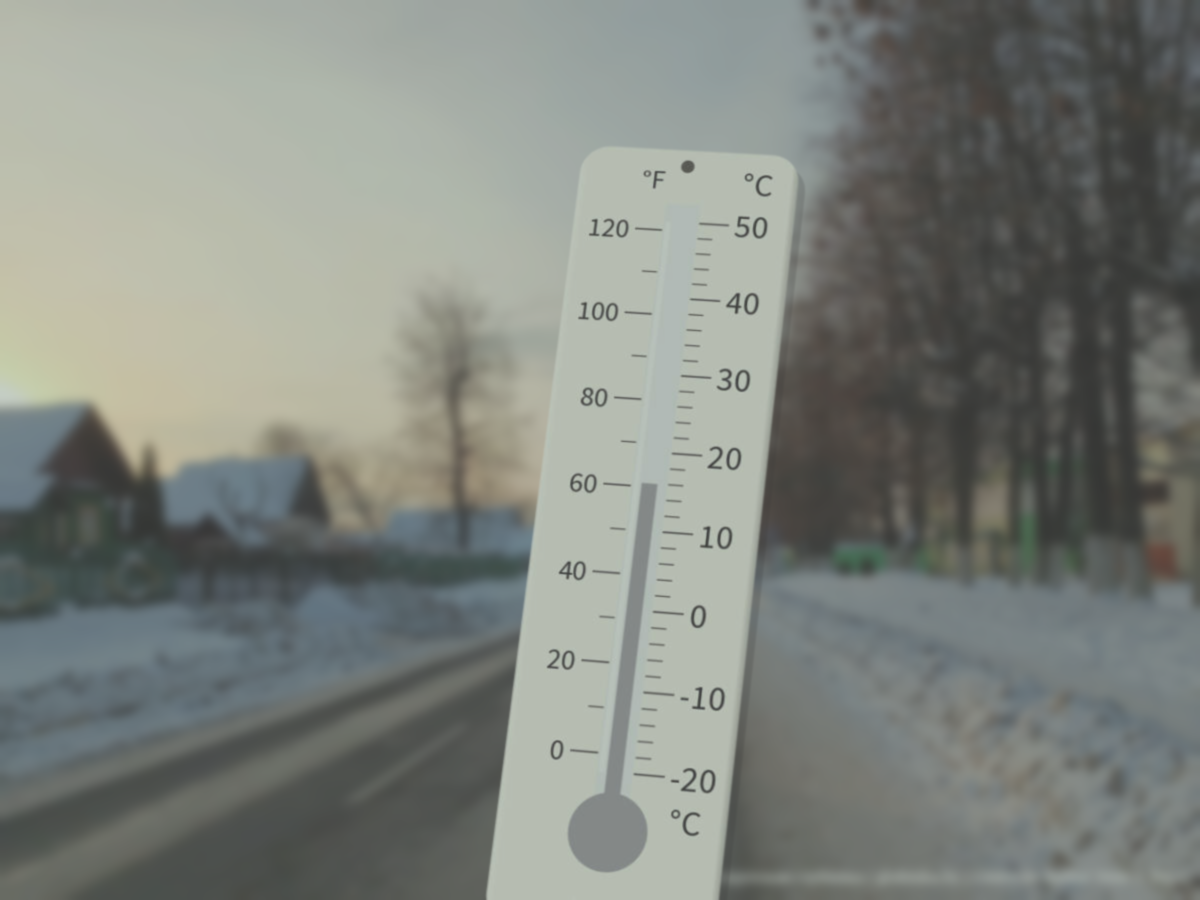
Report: 16 °C
